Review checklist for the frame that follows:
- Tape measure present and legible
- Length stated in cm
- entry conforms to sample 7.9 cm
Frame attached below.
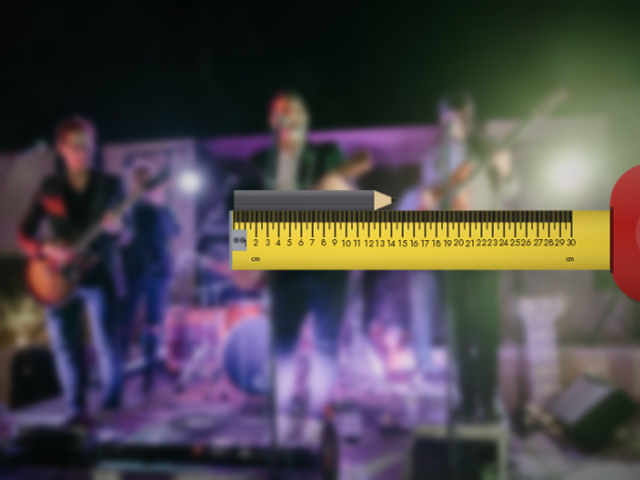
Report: 14.5 cm
